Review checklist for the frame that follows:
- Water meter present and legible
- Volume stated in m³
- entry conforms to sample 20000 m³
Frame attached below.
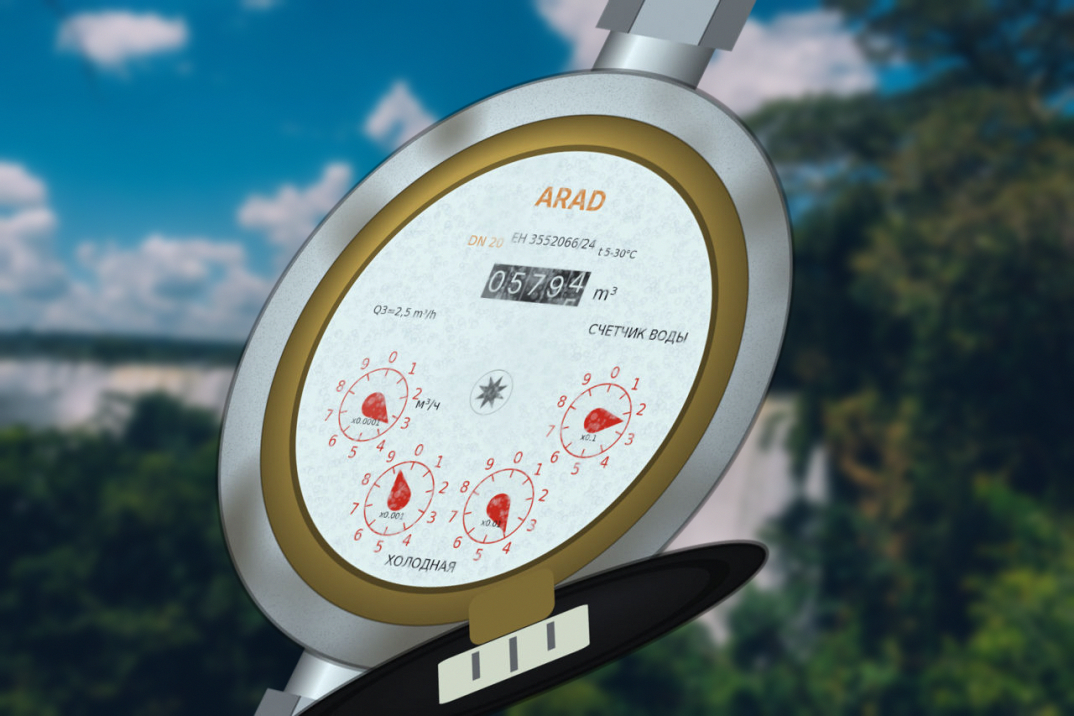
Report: 5794.2393 m³
